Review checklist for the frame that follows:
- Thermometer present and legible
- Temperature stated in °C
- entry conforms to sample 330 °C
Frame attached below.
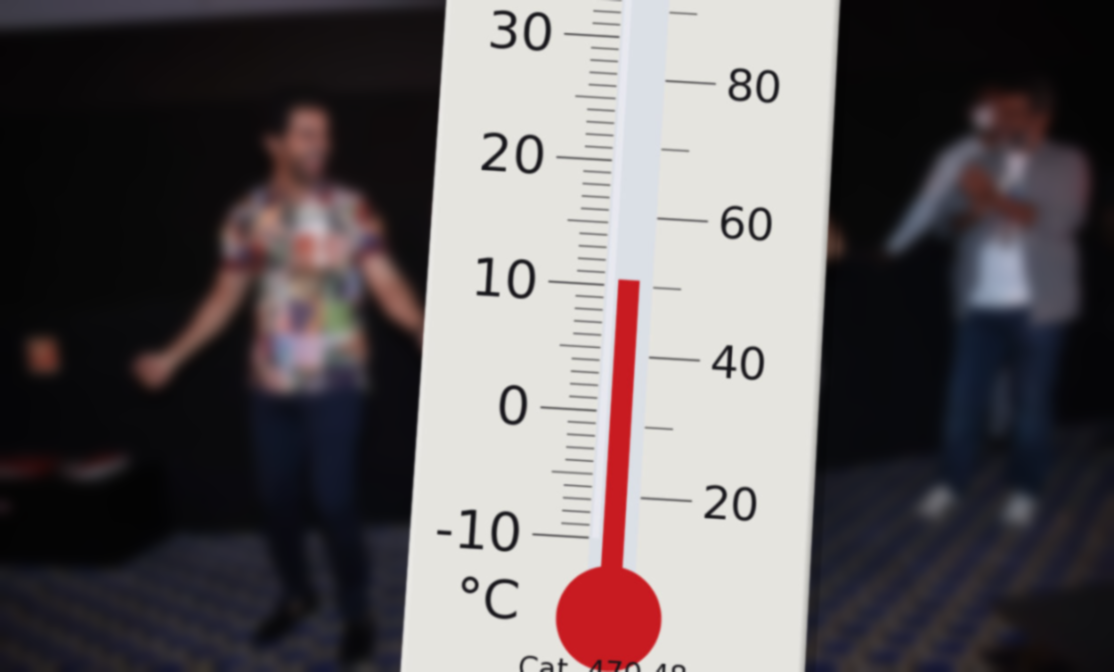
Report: 10.5 °C
